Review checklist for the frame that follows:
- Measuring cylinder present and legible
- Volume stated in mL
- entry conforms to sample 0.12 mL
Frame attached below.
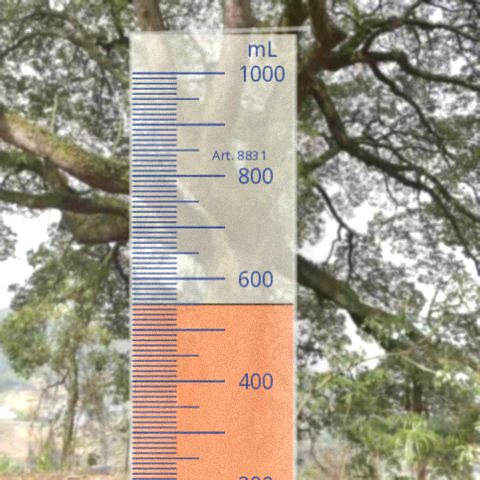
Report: 550 mL
